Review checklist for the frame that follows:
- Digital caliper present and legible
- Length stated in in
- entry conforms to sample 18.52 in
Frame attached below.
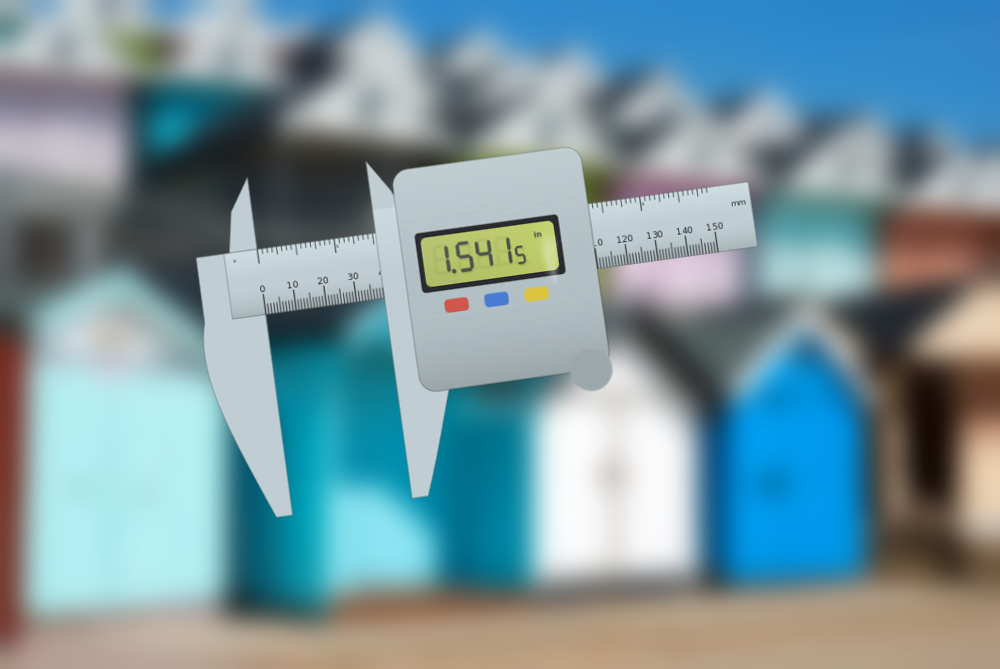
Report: 1.5415 in
